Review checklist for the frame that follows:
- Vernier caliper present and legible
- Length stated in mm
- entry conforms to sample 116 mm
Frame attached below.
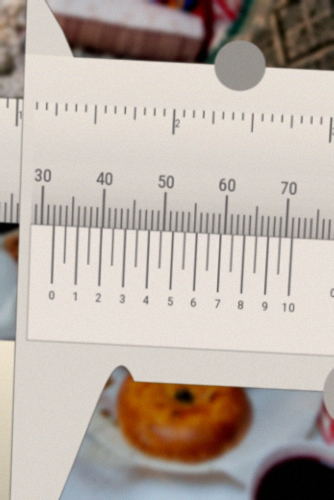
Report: 32.0 mm
